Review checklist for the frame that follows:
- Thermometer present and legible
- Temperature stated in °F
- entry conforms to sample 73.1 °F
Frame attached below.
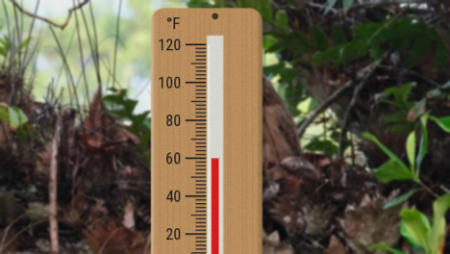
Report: 60 °F
